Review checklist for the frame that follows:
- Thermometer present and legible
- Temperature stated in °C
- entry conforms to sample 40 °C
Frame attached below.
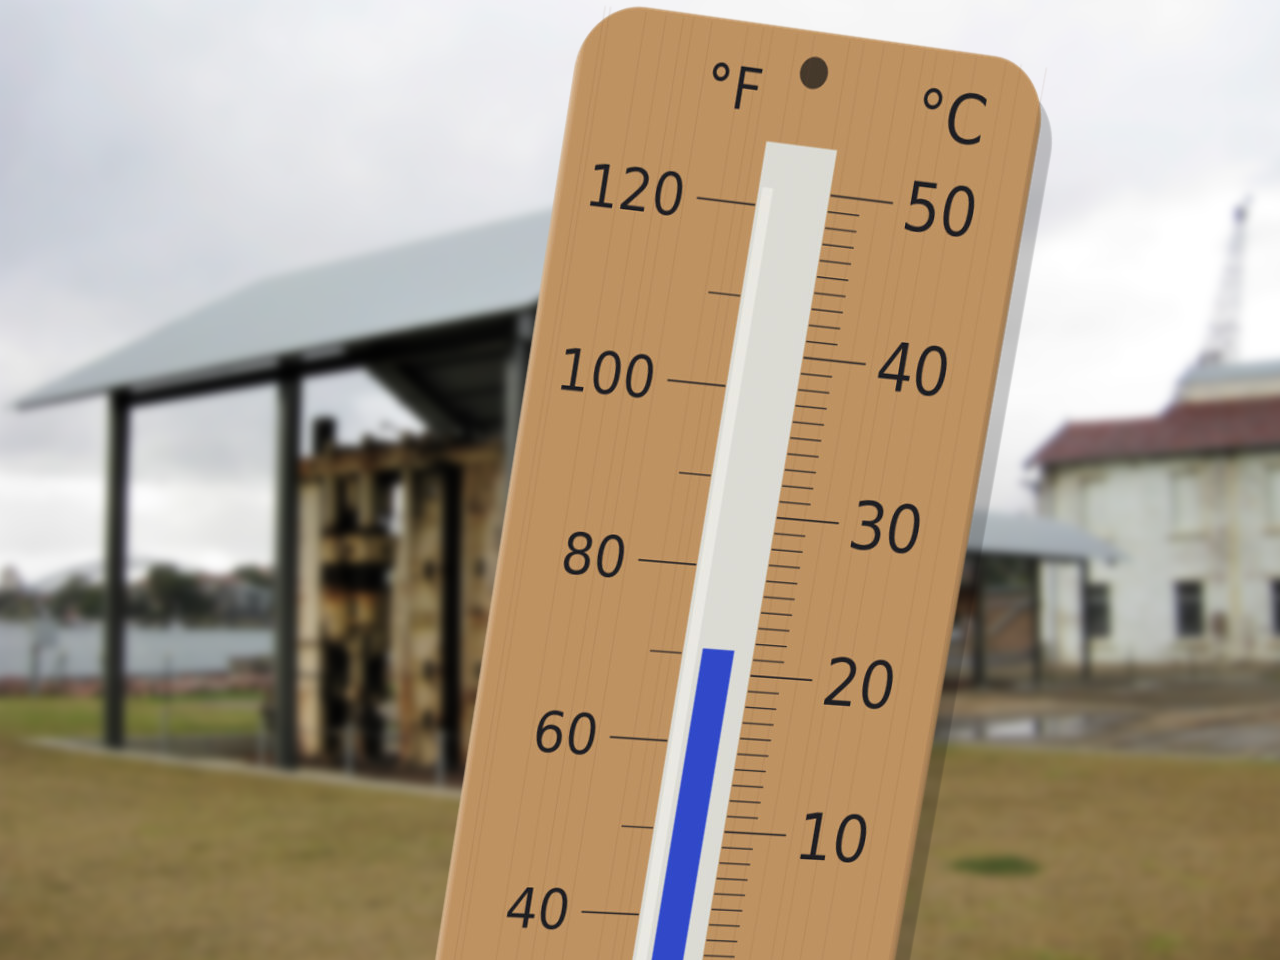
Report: 21.5 °C
